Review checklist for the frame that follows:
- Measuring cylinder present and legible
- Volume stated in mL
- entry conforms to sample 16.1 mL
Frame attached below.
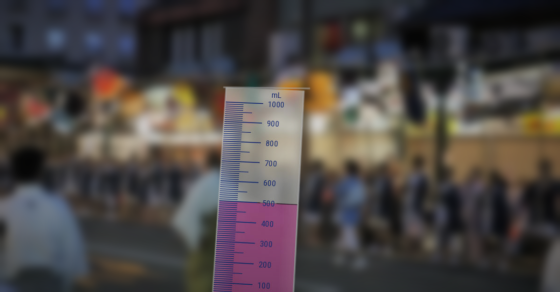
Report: 500 mL
